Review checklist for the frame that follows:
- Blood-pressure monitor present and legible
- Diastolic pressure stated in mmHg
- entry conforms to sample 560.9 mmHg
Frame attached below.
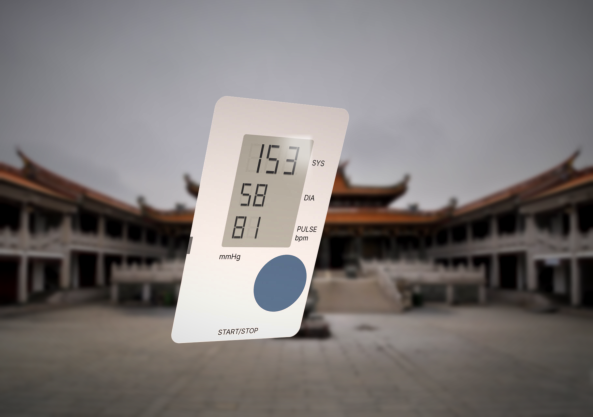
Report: 58 mmHg
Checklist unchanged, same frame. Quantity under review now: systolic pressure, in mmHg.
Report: 153 mmHg
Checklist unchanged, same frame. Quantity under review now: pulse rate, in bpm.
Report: 81 bpm
